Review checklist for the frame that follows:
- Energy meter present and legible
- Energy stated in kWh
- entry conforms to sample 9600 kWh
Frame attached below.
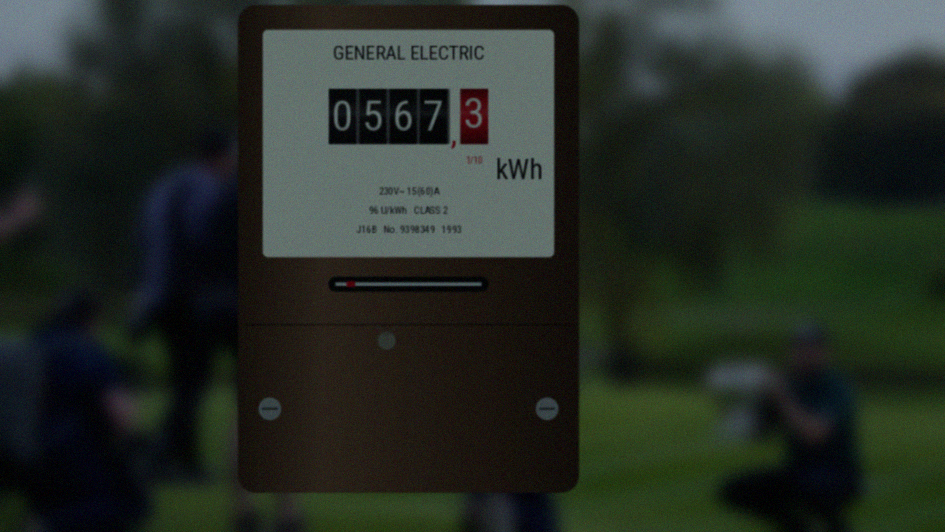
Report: 567.3 kWh
